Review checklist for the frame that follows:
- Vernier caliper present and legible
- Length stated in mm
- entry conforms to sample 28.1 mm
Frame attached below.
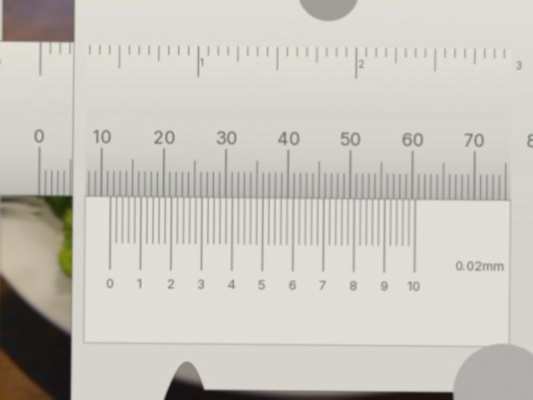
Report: 11.5 mm
